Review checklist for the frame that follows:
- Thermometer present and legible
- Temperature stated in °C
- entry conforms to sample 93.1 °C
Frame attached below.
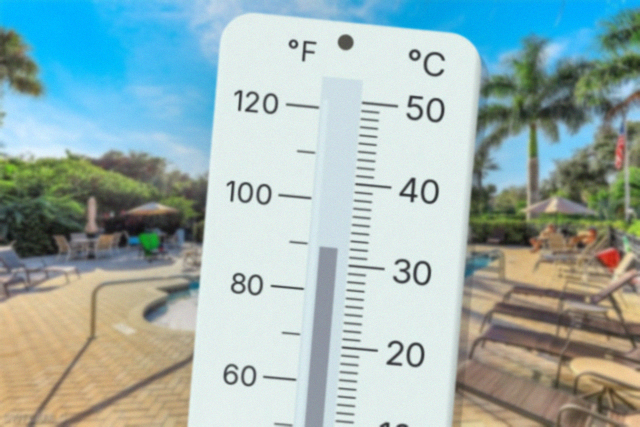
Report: 32 °C
